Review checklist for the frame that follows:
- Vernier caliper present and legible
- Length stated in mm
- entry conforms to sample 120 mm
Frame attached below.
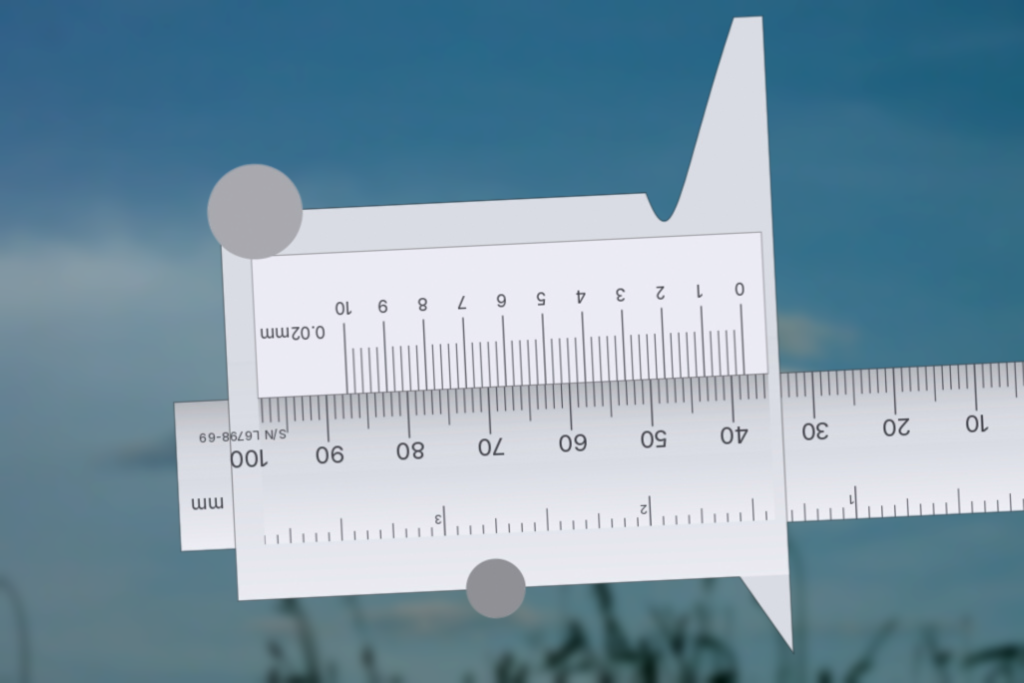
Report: 38.4 mm
